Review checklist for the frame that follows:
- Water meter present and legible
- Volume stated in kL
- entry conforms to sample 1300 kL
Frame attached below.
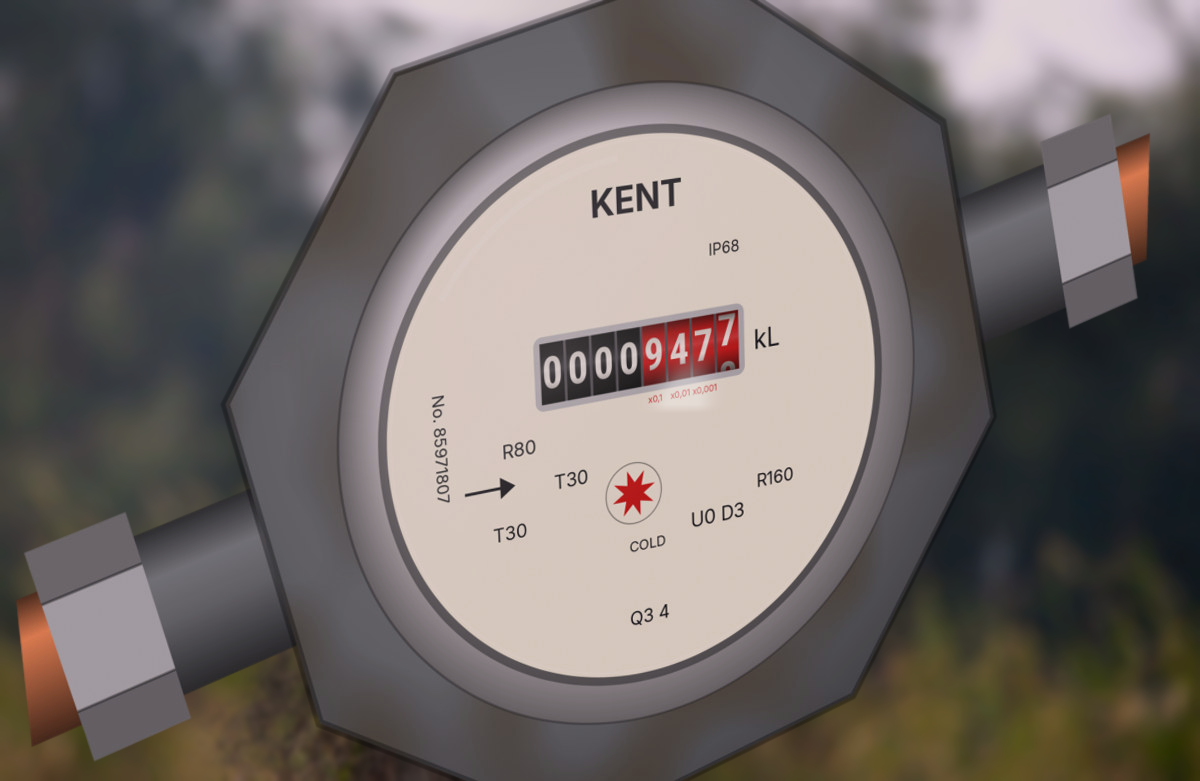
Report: 0.9477 kL
